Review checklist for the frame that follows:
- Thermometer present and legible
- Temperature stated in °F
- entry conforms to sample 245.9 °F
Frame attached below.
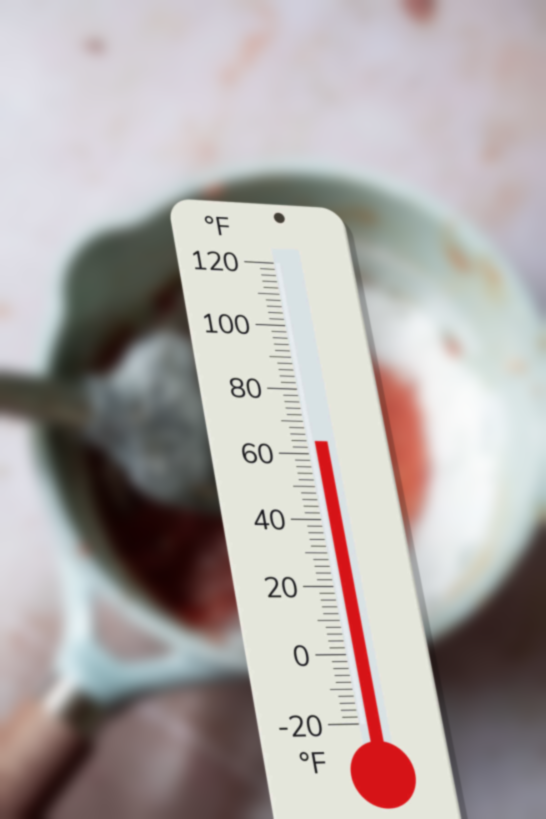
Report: 64 °F
